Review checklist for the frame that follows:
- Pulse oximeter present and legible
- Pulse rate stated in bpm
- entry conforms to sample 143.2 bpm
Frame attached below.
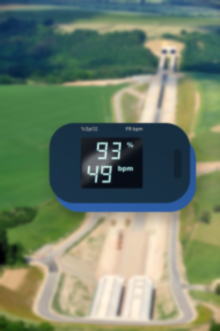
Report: 49 bpm
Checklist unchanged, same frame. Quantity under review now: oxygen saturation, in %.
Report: 93 %
